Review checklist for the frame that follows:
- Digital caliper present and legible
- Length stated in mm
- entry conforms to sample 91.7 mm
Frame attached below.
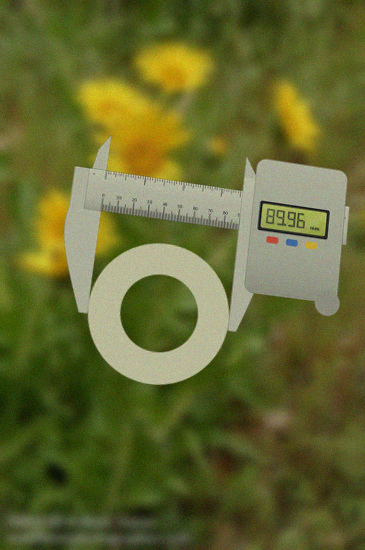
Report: 89.96 mm
